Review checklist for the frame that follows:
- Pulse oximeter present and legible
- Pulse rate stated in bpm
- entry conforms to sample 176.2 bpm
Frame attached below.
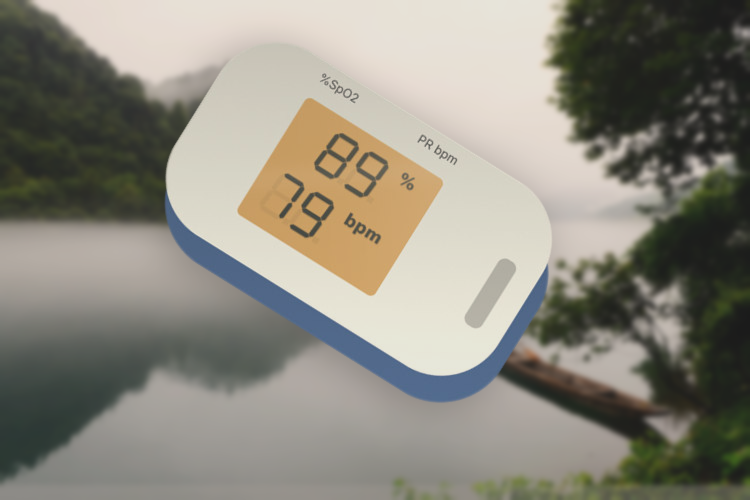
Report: 79 bpm
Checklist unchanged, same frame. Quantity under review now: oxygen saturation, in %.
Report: 89 %
